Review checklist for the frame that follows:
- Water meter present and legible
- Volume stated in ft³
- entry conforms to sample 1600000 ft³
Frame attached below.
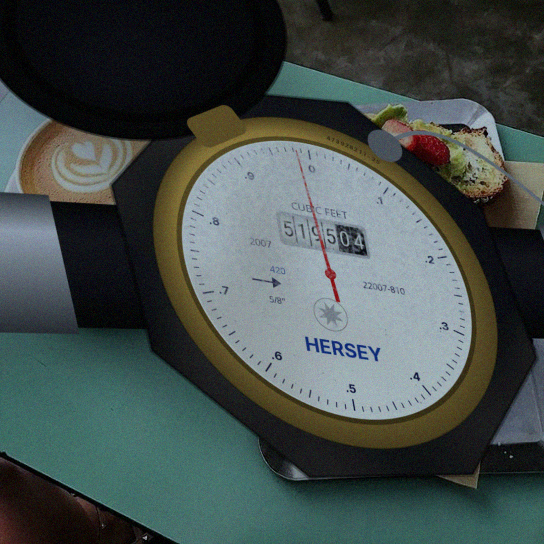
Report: 519503.98 ft³
